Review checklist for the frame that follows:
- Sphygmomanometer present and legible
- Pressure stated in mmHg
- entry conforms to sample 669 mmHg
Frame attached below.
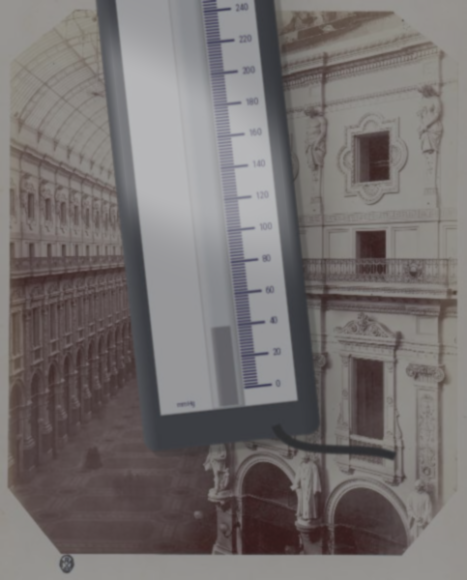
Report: 40 mmHg
